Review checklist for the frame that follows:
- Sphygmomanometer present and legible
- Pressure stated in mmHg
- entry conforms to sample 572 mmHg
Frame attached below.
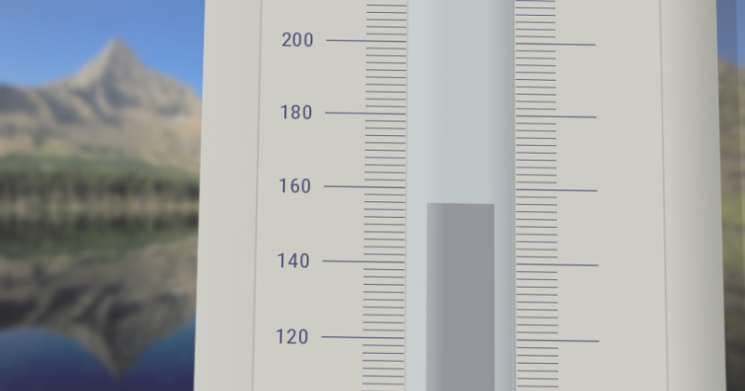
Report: 156 mmHg
